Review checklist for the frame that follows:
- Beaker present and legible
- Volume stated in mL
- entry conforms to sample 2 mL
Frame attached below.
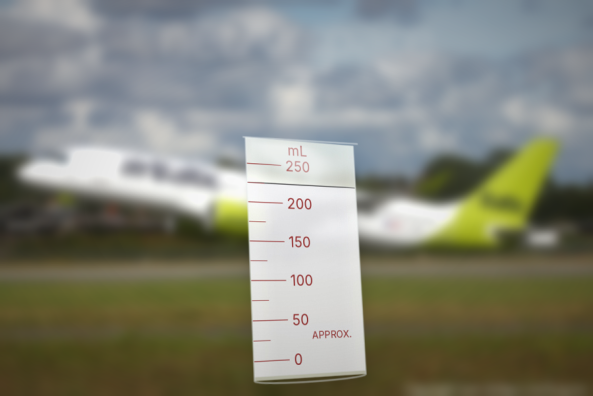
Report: 225 mL
